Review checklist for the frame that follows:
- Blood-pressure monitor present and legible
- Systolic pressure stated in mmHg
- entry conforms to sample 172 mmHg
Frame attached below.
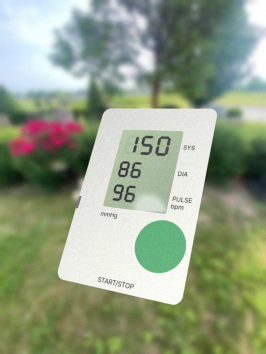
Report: 150 mmHg
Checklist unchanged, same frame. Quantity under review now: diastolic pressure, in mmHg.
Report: 86 mmHg
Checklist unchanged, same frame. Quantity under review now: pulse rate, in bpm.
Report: 96 bpm
